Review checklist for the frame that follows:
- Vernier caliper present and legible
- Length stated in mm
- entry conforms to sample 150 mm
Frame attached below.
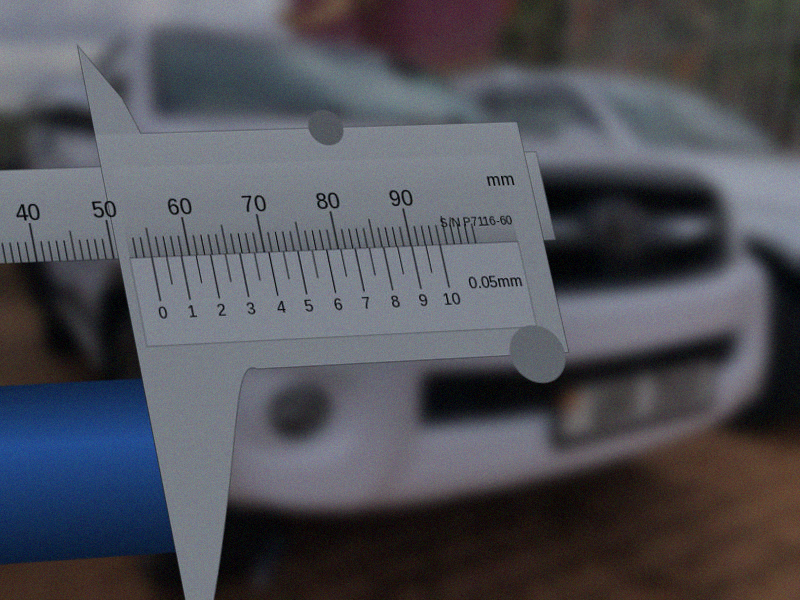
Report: 55.0 mm
